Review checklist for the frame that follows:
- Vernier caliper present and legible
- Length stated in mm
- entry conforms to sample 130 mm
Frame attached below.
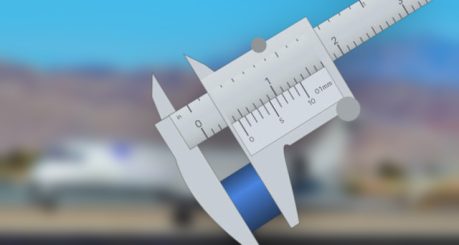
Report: 4.4 mm
